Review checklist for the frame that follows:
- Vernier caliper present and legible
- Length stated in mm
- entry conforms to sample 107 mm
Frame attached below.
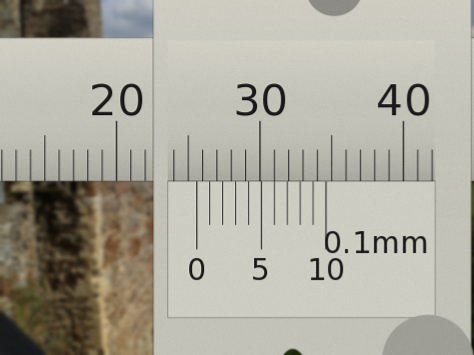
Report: 25.6 mm
